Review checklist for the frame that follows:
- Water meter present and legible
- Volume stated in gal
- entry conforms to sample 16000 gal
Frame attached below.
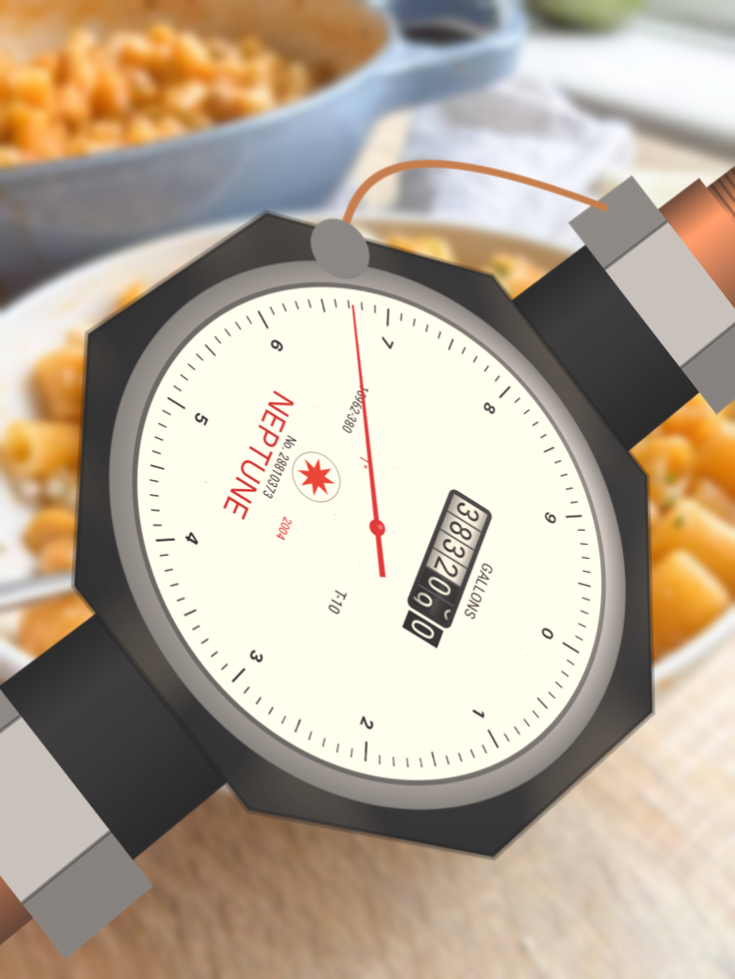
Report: 3832086.7 gal
